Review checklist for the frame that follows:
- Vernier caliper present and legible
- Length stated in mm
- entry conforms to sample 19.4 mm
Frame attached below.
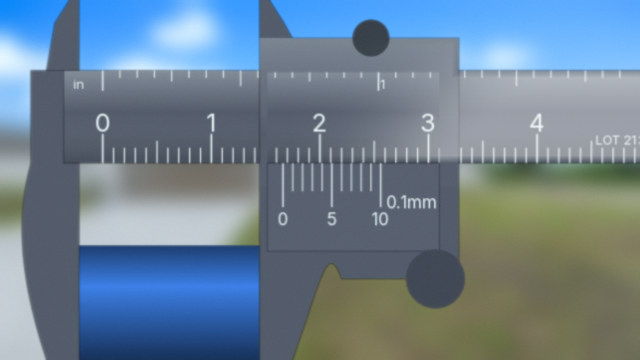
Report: 16.6 mm
